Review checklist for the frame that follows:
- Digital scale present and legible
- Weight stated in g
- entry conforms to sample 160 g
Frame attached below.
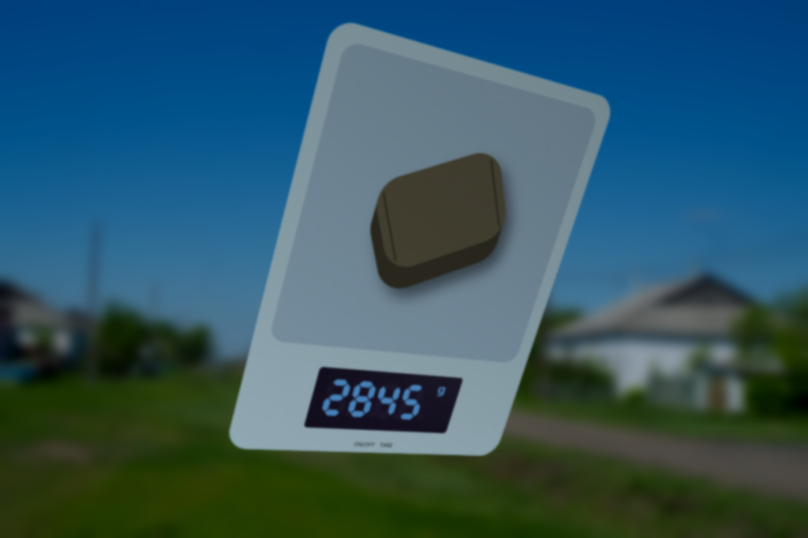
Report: 2845 g
